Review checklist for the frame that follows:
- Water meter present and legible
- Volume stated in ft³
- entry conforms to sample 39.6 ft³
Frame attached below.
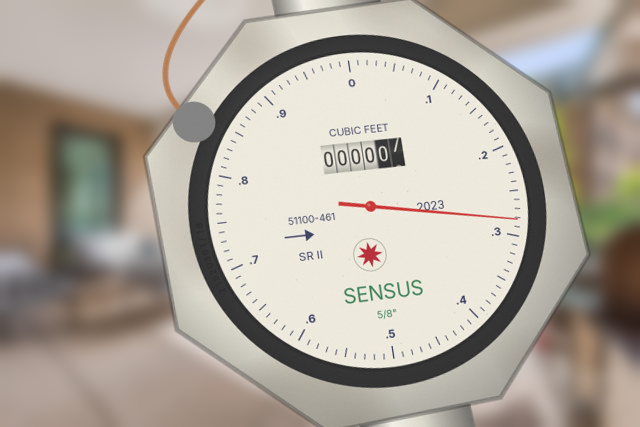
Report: 7.28 ft³
